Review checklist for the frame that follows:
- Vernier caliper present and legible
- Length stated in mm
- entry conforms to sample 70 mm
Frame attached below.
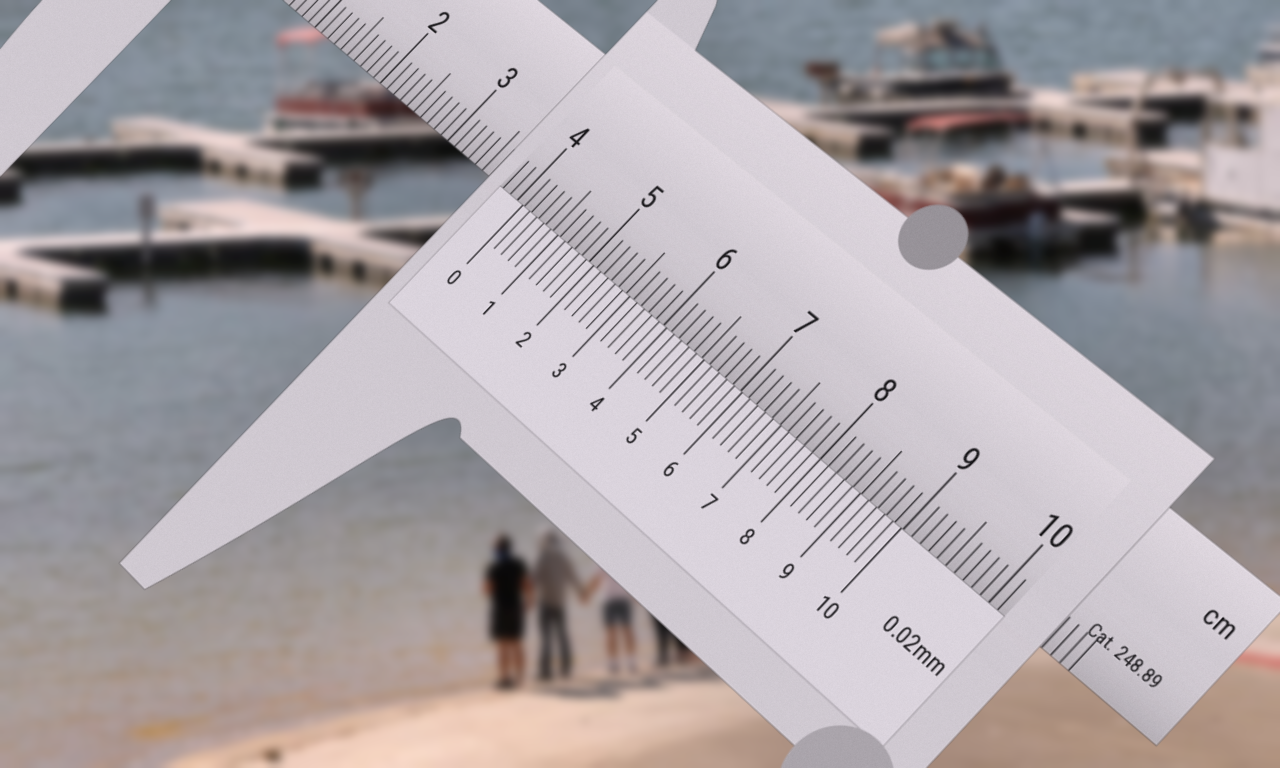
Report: 40.8 mm
